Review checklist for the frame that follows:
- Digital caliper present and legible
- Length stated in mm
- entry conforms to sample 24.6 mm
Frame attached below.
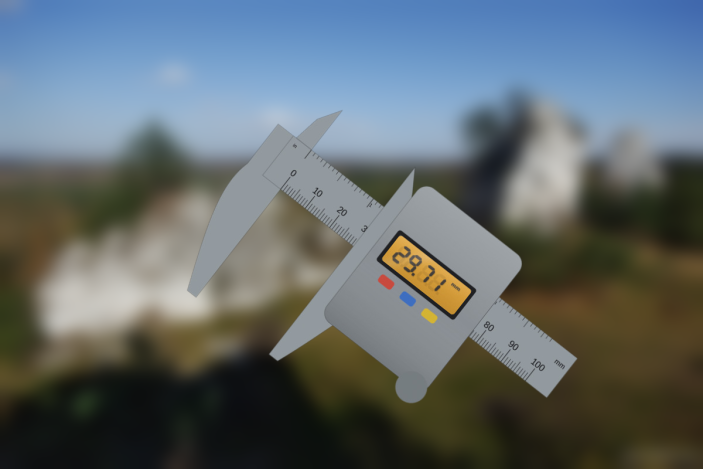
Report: 29.71 mm
